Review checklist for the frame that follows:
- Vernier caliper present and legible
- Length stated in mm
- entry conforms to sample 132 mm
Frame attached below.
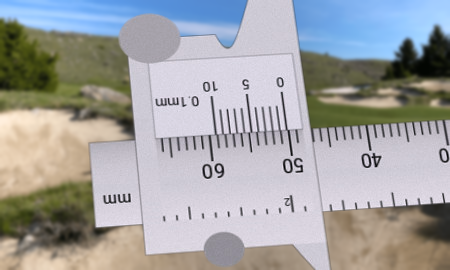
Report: 50.2 mm
